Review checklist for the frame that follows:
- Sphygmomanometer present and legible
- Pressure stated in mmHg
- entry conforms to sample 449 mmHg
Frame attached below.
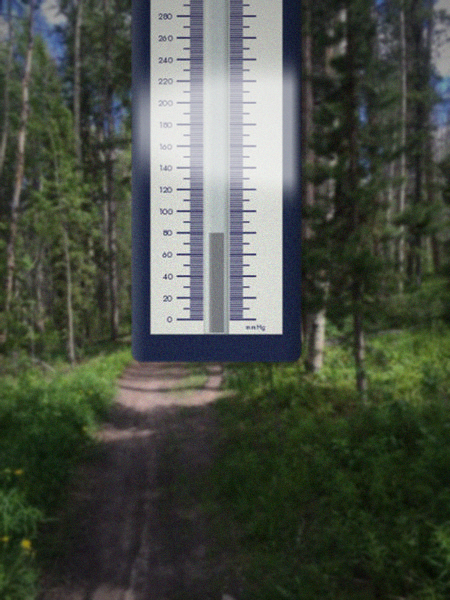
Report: 80 mmHg
